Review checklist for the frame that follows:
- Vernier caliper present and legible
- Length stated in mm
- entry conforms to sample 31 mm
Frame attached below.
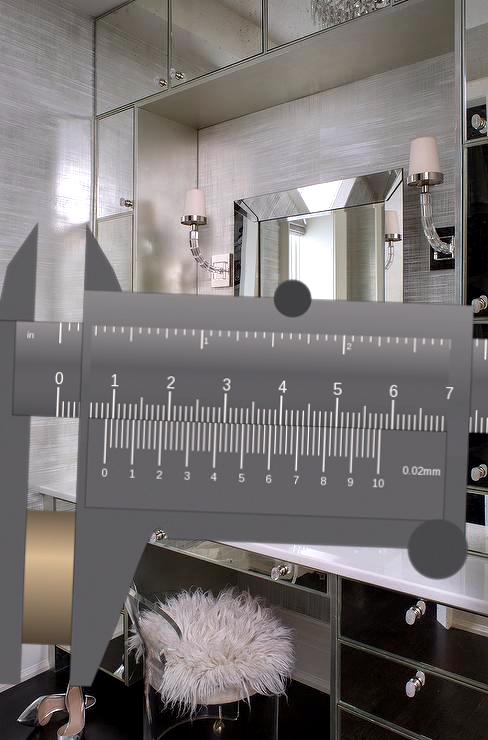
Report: 8.8 mm
